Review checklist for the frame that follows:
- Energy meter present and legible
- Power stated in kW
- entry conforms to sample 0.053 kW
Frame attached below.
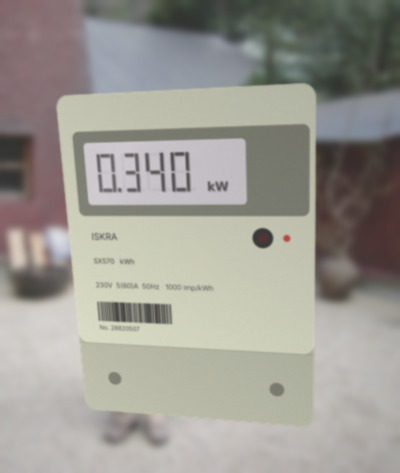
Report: 0.340 kW
